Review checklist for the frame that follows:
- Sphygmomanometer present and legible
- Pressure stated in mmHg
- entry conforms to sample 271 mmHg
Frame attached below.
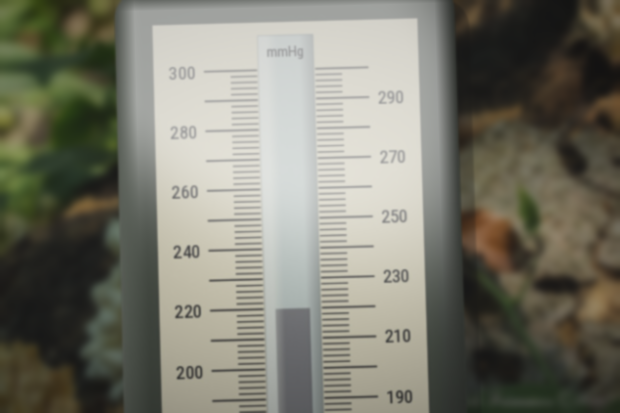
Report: 220 mmHg
